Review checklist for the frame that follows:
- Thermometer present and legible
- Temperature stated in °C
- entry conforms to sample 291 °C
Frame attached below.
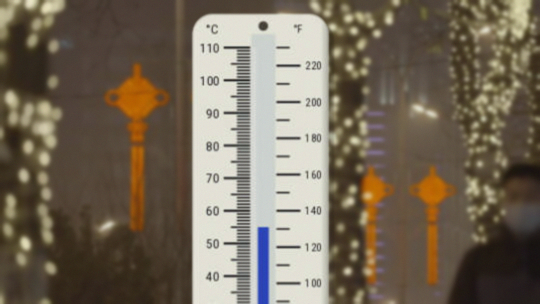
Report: 55 °C
